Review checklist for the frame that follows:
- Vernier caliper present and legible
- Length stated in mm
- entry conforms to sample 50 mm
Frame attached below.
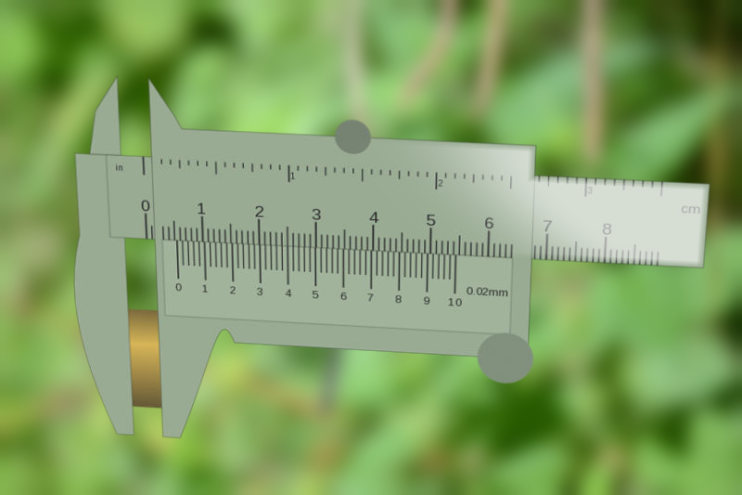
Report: 5.4 mm
